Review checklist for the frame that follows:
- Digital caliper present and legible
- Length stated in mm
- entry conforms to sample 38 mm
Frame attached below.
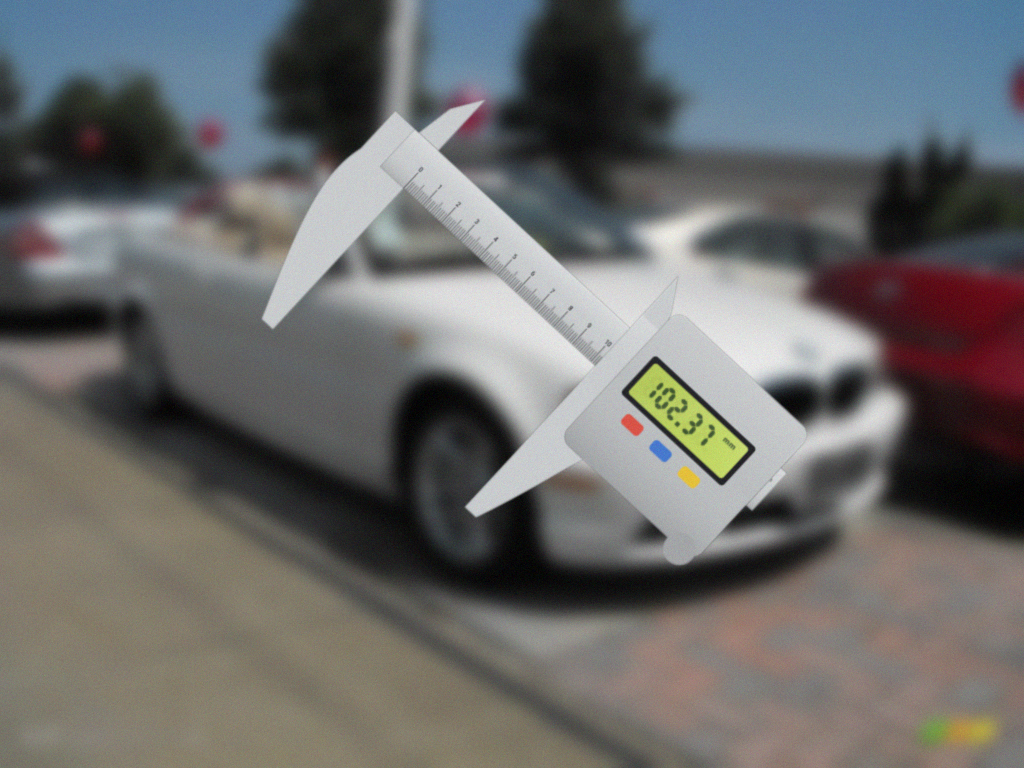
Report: 102.37 mm
